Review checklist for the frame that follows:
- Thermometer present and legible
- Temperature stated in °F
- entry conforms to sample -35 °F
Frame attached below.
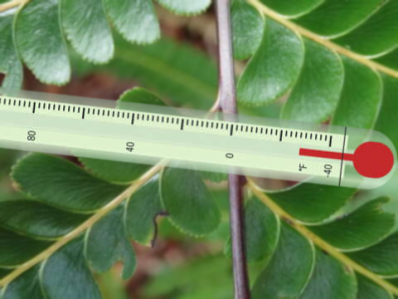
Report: -28 °F
